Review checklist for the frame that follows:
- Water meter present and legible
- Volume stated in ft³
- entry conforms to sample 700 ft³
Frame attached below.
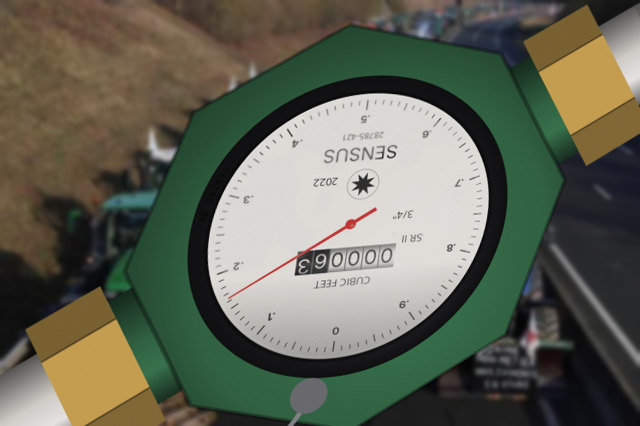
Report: 63.16 ft³
